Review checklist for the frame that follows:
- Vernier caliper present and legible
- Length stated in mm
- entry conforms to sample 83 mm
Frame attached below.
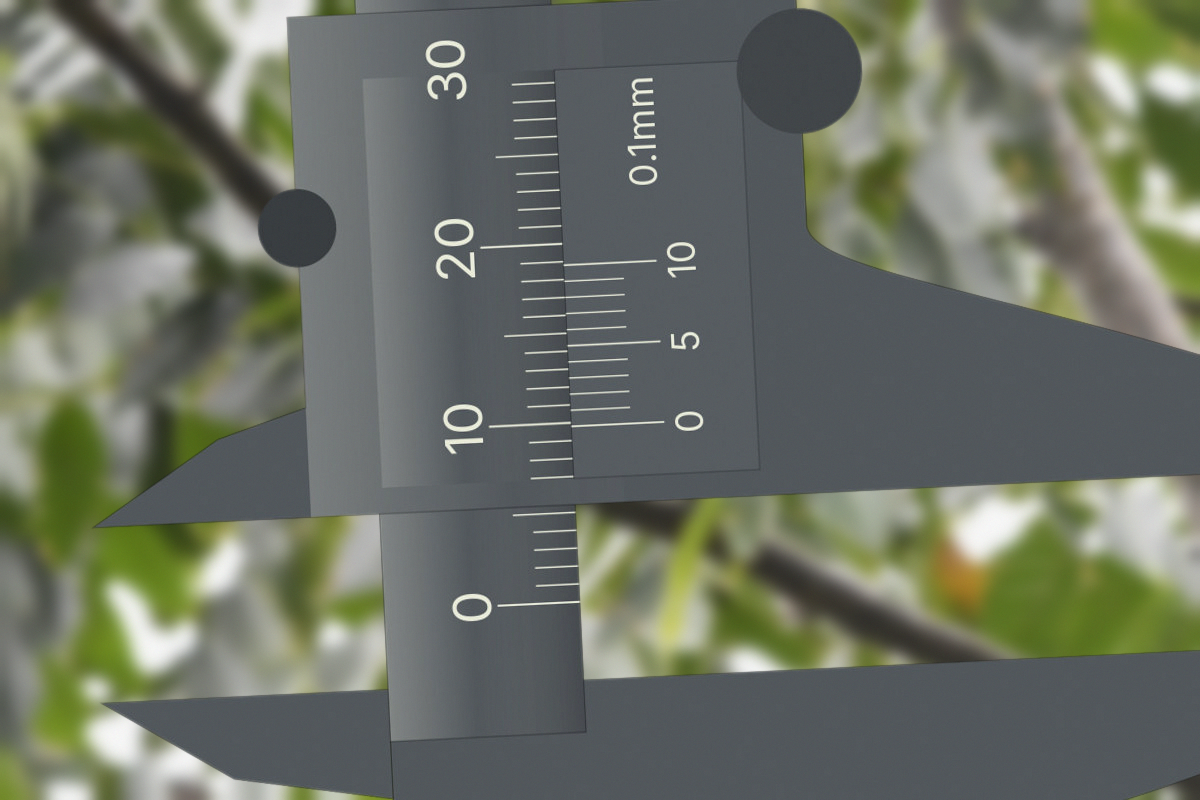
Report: 9.8 mm
